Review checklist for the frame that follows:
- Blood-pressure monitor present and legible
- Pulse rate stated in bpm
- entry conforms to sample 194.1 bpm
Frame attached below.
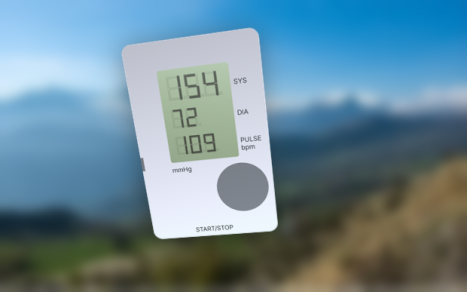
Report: 109 bpm
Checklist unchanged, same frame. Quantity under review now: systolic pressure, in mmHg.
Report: 154 mmHg
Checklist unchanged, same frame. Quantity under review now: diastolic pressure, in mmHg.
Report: 72 mmHg
